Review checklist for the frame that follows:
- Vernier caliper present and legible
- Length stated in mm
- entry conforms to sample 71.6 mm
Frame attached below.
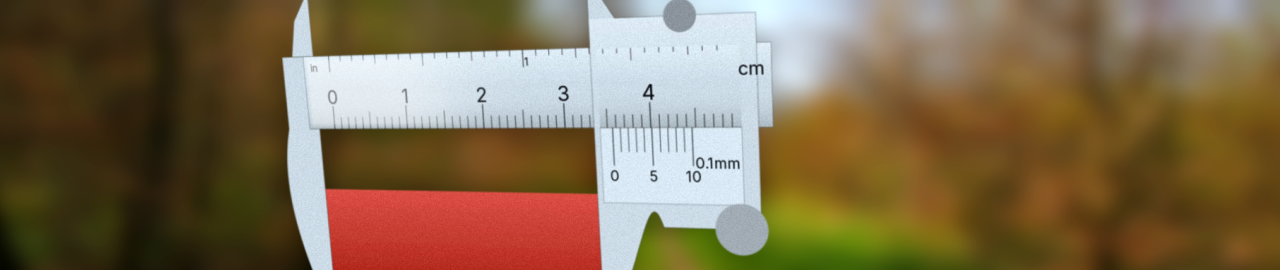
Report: 35.6 mm
